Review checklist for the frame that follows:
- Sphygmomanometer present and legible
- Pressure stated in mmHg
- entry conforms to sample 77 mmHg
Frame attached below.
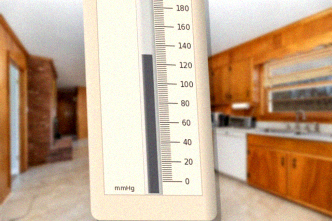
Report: 130 mmHg
